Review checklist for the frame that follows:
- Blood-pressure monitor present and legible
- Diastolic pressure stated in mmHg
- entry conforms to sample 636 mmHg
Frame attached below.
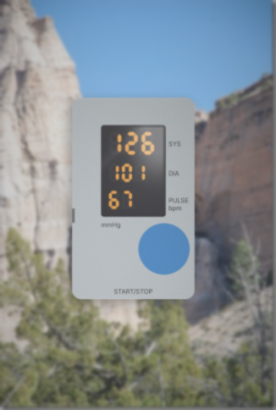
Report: 101 mmHg
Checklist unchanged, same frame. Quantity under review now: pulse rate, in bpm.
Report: 67 bpm
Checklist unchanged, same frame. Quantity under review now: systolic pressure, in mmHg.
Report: 126 mmHg
